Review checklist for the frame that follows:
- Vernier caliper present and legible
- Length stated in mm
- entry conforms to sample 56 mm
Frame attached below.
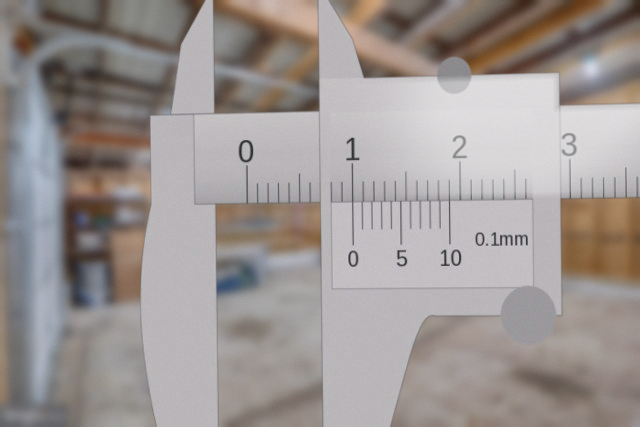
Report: 10.0 mm
